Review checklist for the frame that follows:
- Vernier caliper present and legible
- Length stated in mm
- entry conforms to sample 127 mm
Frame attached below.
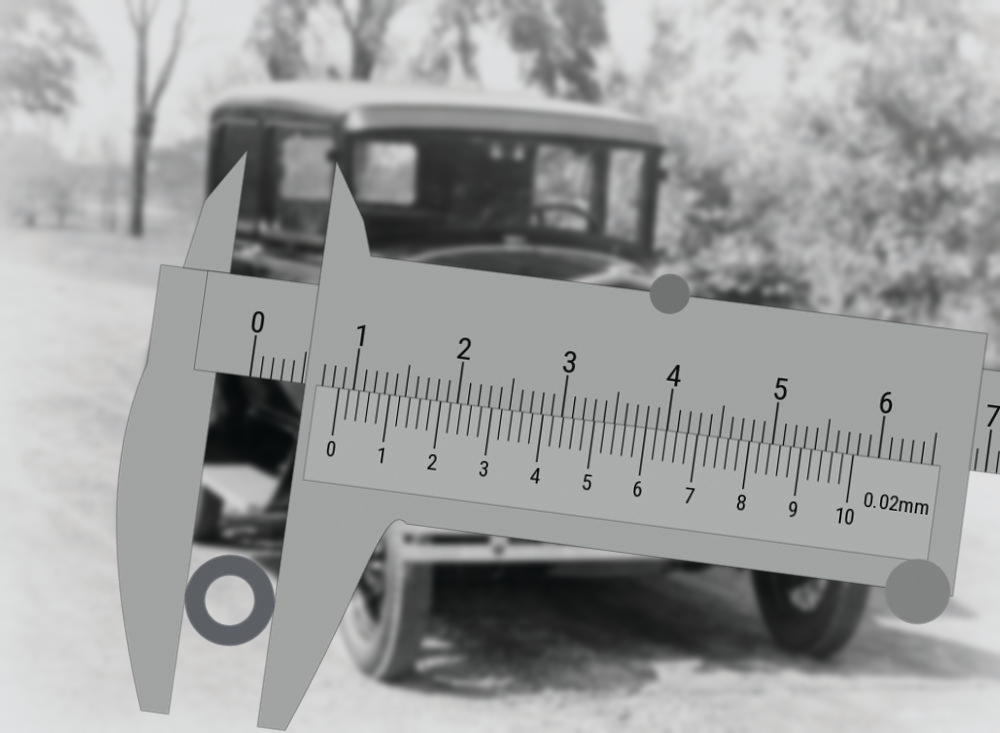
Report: 8.6 mm
